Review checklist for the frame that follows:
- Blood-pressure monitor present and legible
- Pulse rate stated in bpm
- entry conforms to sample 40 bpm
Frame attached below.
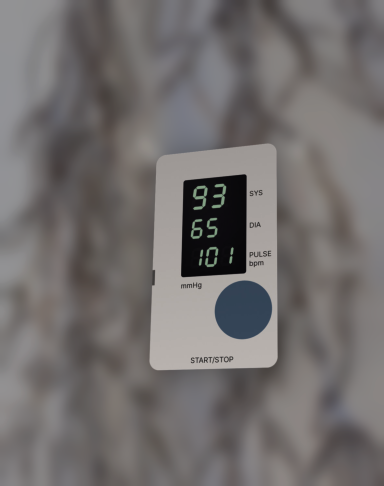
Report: 101 bpm
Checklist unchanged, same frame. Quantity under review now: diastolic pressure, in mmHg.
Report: 65 mmHg
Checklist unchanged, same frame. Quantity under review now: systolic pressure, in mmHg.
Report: 93 mmHg
